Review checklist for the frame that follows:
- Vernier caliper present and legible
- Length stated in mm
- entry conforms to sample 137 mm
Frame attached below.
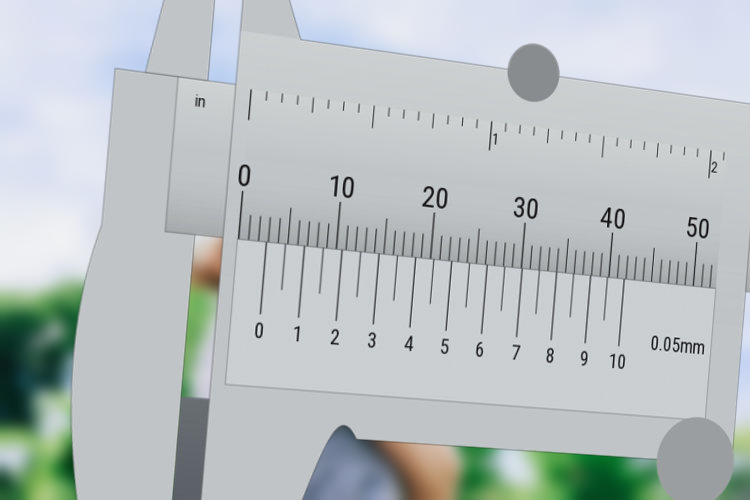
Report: 2.8 mm
